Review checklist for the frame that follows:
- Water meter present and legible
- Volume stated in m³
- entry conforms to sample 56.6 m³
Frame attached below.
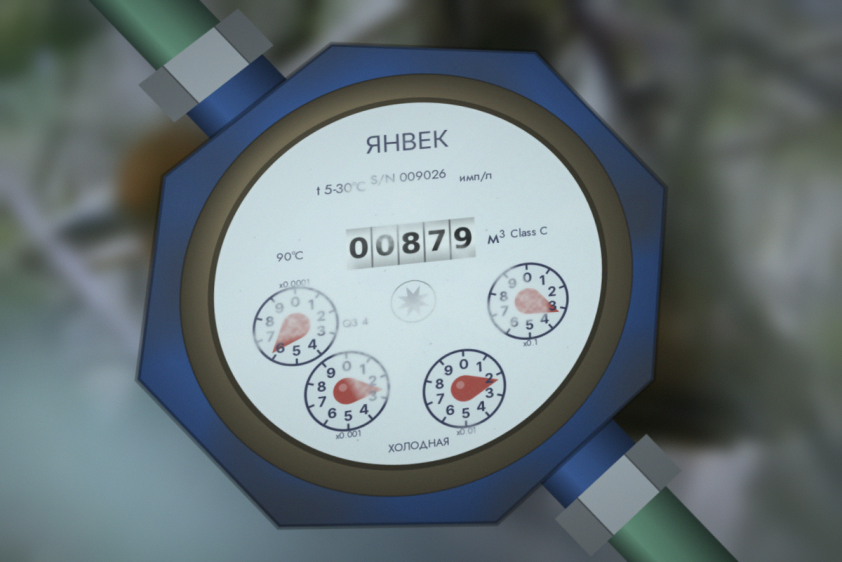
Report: 879.3226 m³
